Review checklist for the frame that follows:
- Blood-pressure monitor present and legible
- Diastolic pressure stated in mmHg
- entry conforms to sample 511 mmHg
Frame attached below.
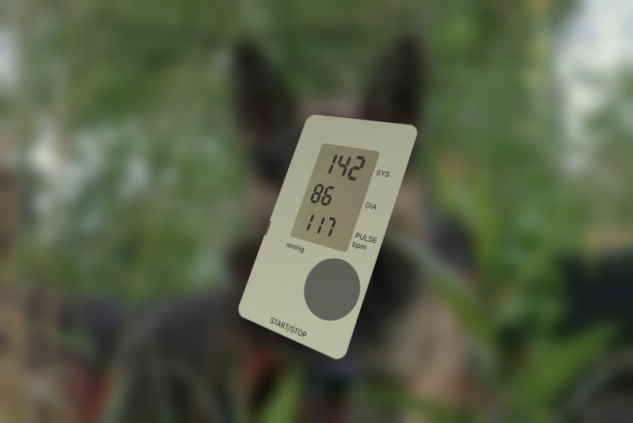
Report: 86 mmHg
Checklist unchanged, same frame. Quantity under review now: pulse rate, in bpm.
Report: 117 bpm
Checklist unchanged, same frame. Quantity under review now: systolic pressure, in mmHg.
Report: 142 mmHg
